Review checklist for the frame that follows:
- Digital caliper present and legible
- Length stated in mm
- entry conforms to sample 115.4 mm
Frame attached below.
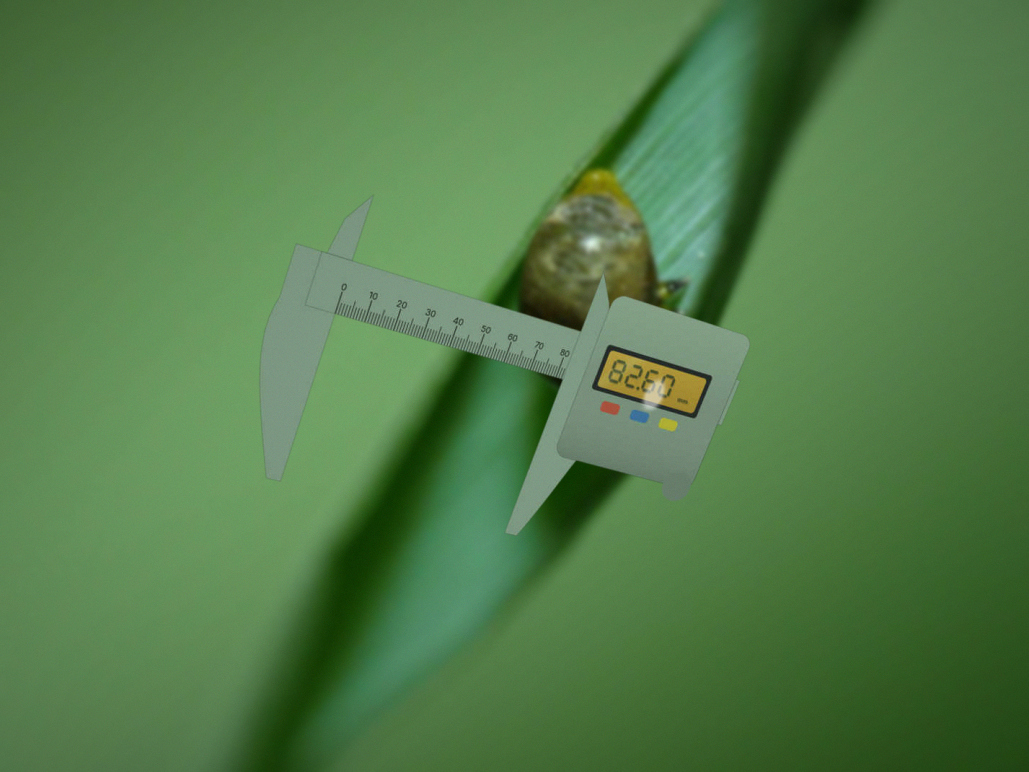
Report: 82.60 mm
